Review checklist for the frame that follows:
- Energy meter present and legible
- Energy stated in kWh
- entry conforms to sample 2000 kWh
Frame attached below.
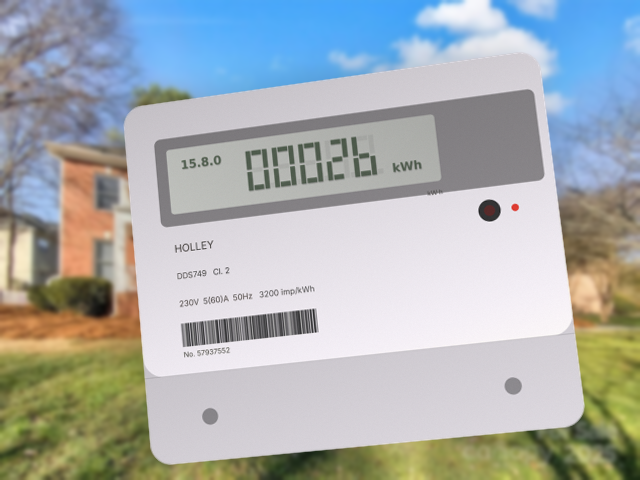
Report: 26 kWh
